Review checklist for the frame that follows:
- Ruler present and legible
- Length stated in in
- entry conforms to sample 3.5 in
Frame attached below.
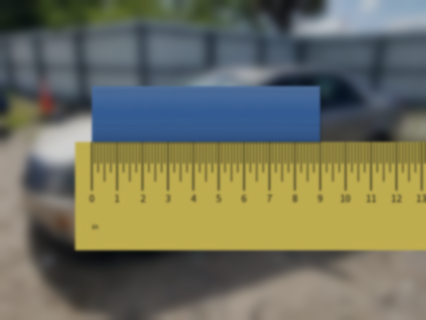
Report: 9 in
